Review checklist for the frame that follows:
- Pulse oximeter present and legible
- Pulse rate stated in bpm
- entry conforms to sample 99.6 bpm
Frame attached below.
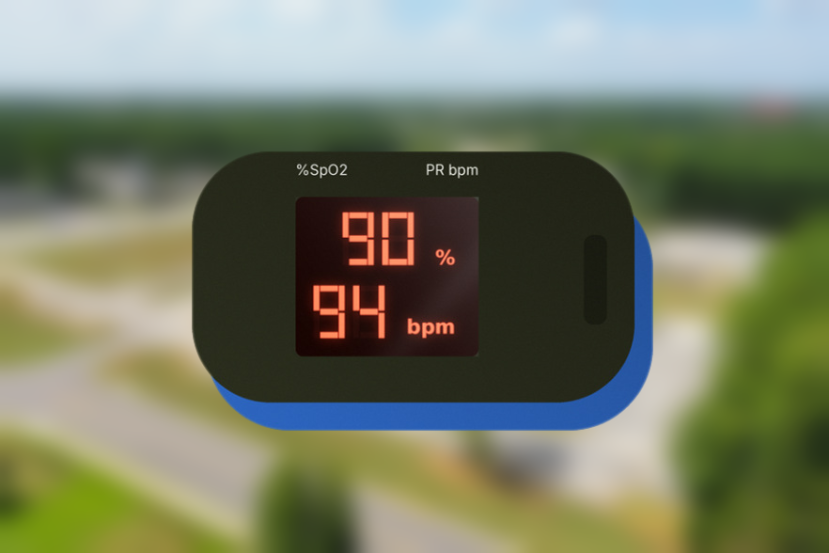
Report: 94 bpm
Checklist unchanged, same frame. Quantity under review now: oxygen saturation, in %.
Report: 90 %
